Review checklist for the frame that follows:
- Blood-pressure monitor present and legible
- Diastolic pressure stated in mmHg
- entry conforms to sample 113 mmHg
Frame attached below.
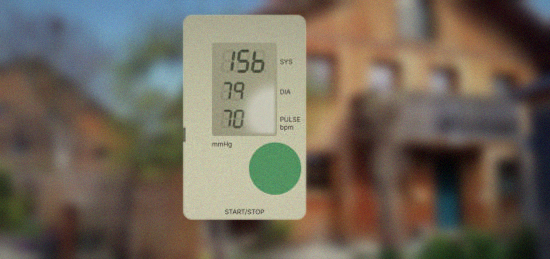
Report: 79 mmHg
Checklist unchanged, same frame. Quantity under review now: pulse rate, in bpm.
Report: 70 bpm
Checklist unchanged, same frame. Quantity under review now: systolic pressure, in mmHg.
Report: 156 mmHg
